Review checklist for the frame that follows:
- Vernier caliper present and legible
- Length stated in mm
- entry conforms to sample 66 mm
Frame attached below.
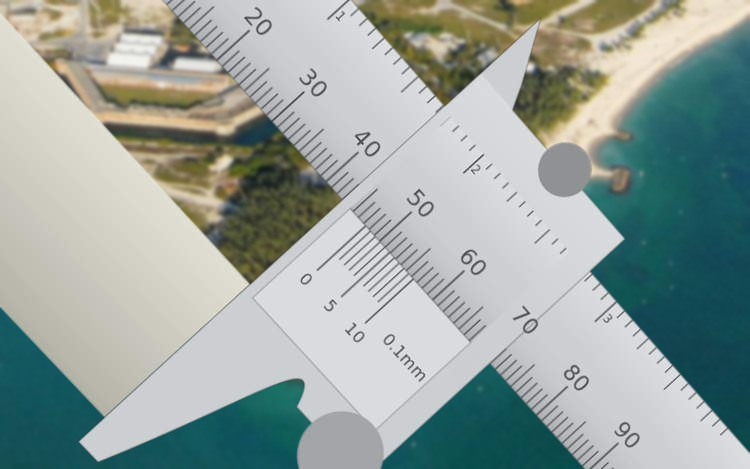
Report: 47.4 mm
